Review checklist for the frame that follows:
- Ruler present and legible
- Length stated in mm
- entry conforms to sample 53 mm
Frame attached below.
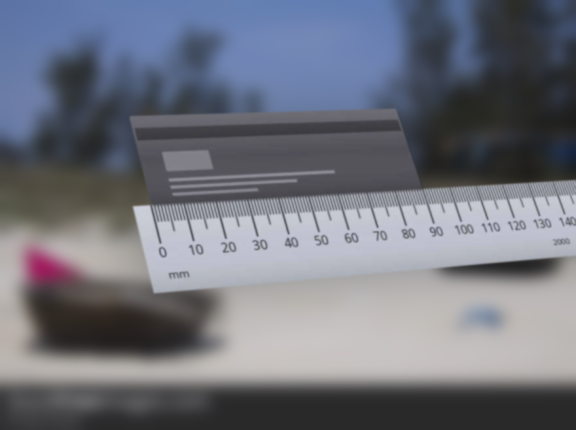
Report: 90 mm
